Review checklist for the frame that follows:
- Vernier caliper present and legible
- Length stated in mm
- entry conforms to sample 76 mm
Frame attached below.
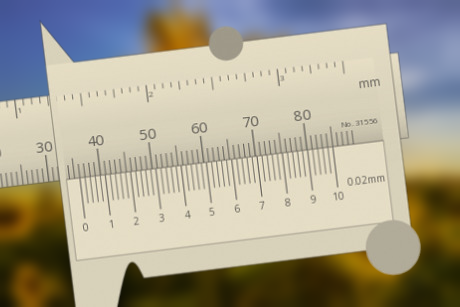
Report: 36.0 mm
